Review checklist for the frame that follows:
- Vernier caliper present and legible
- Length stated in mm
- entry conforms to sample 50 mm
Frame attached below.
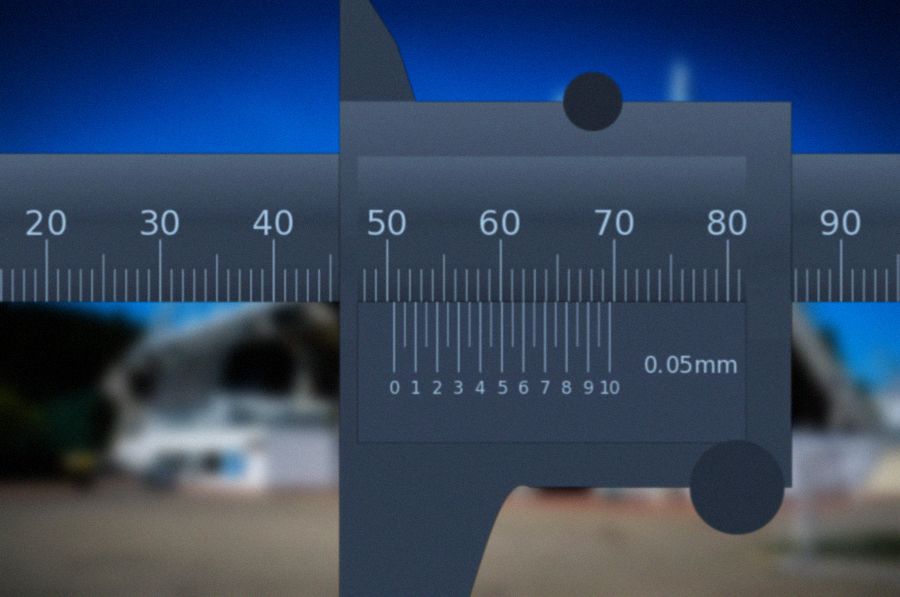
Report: 50.6 mm
